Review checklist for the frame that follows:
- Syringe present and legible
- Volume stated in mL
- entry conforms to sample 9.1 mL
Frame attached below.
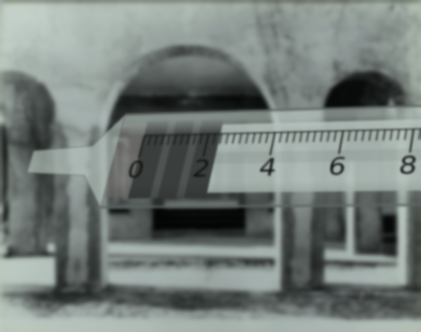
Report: 0 mL
